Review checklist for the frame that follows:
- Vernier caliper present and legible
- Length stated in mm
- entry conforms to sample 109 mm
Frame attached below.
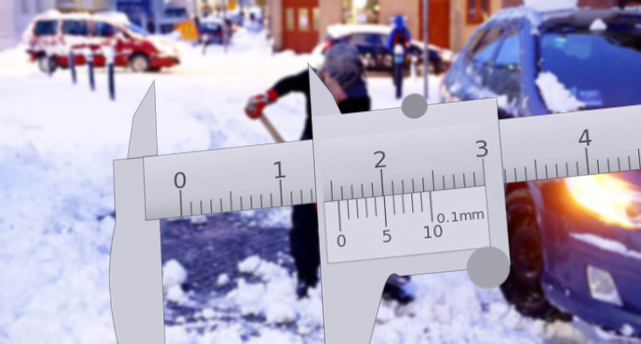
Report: 15.6 mm
